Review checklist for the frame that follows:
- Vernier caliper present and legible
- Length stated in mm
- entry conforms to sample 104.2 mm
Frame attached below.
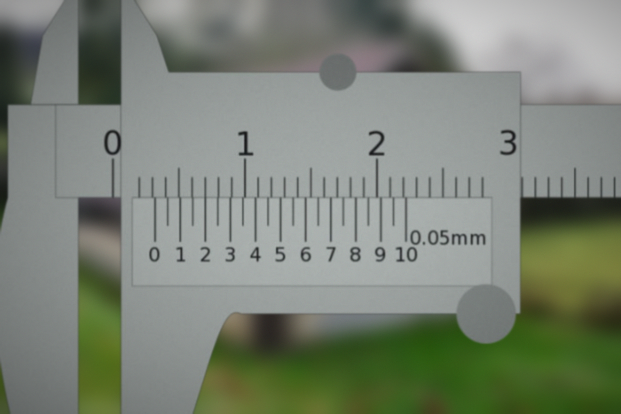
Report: 3.2 mm
